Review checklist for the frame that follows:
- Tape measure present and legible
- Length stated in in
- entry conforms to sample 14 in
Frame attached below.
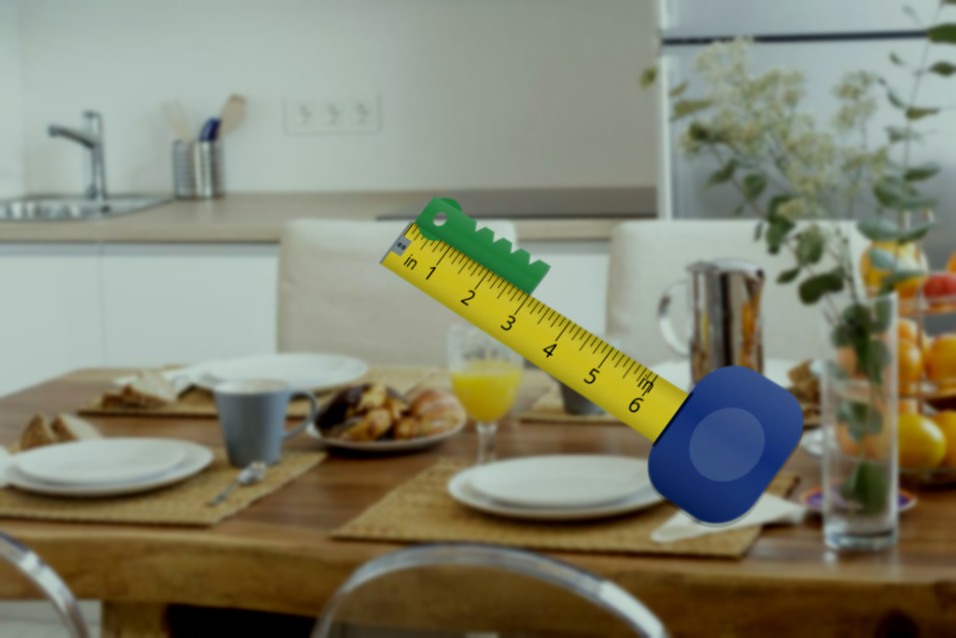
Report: 3 in
